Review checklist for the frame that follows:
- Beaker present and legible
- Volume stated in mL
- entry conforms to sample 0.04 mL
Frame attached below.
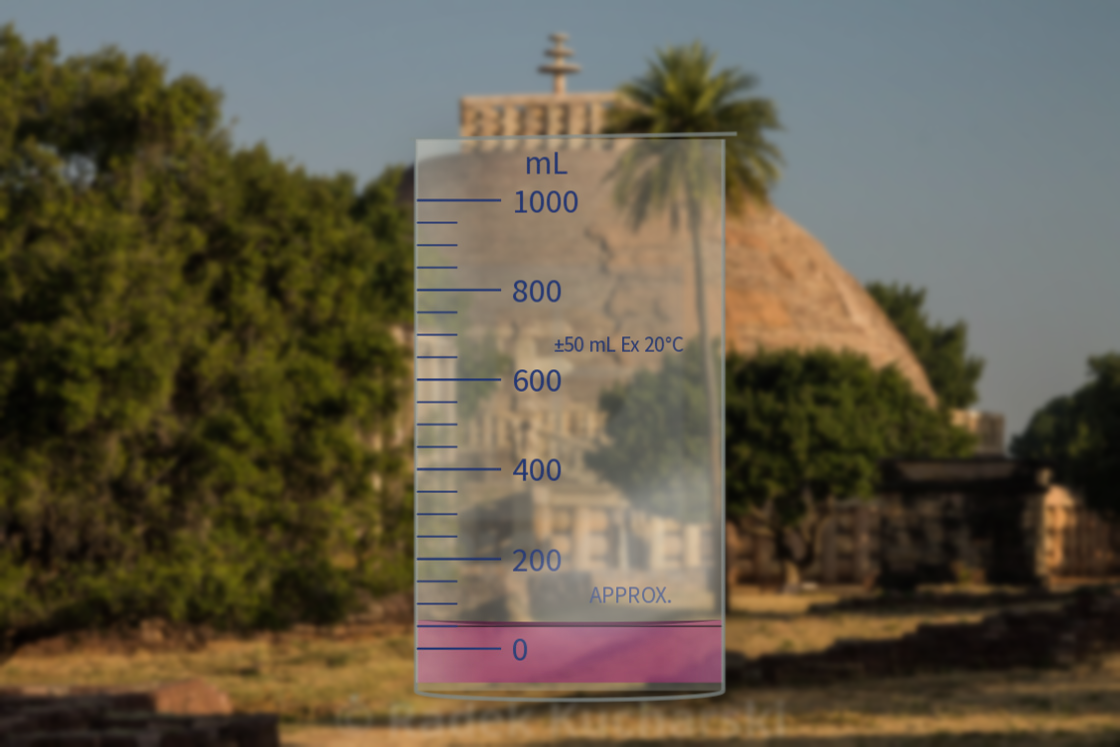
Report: 50 mL
